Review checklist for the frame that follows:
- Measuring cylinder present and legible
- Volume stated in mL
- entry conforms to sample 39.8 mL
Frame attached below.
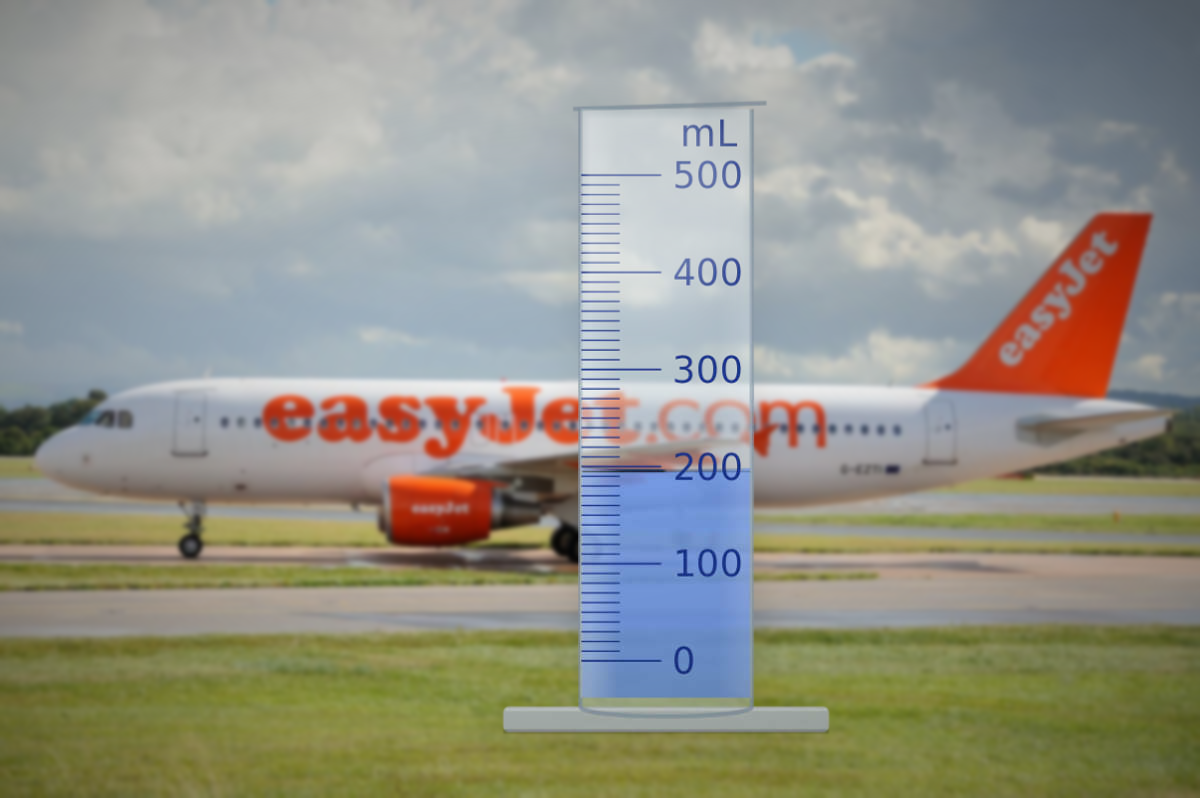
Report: 195 mL
